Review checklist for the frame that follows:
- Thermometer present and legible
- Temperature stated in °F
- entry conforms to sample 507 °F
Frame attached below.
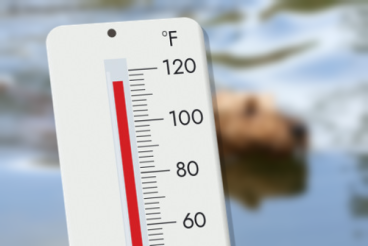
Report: 116 °F
